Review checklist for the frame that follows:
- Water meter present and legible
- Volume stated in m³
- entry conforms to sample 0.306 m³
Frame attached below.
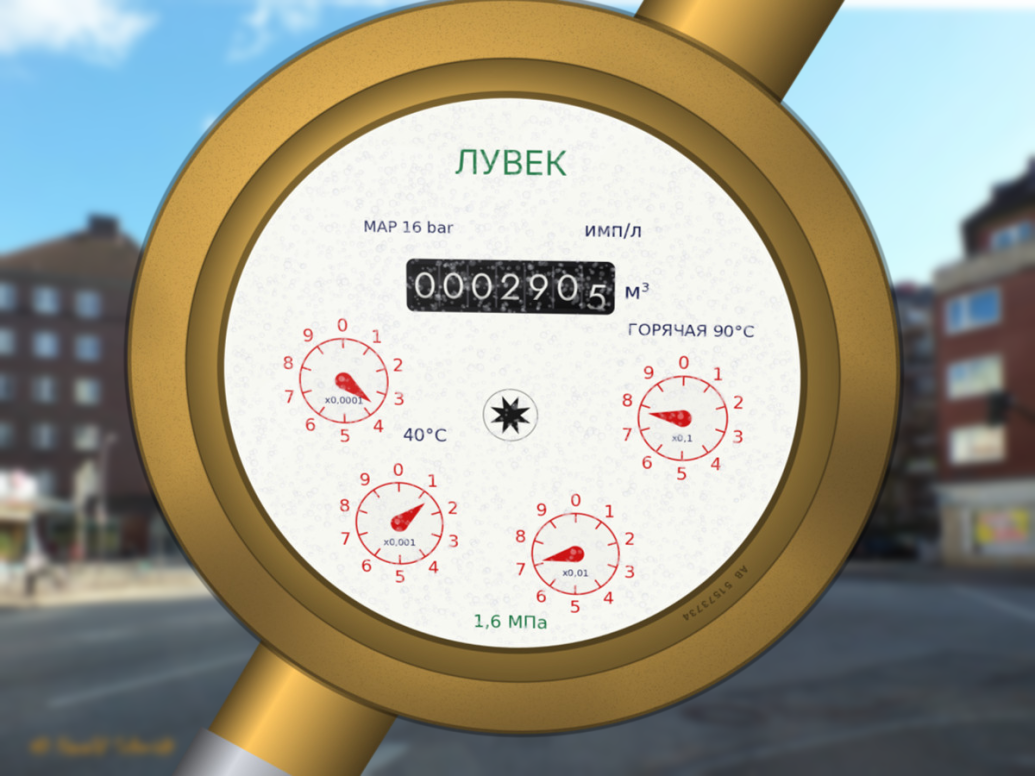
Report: 2904.7713 m³
